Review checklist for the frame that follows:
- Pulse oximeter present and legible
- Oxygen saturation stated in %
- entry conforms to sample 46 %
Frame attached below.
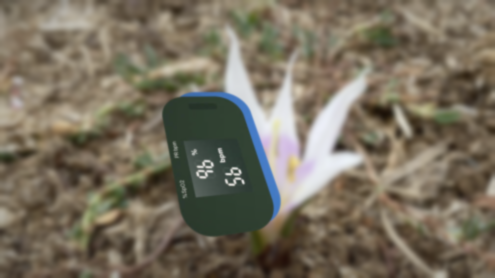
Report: 96 %
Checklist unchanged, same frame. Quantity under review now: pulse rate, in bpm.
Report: 56 bpm
